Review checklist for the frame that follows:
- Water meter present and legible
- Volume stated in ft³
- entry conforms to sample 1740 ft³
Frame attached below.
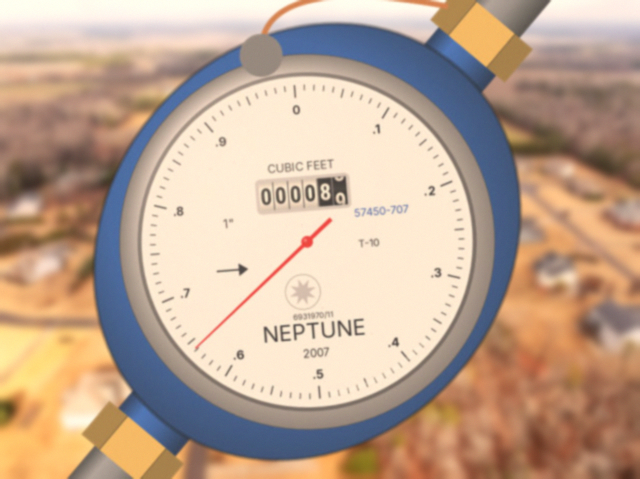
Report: 88.64 ft³
